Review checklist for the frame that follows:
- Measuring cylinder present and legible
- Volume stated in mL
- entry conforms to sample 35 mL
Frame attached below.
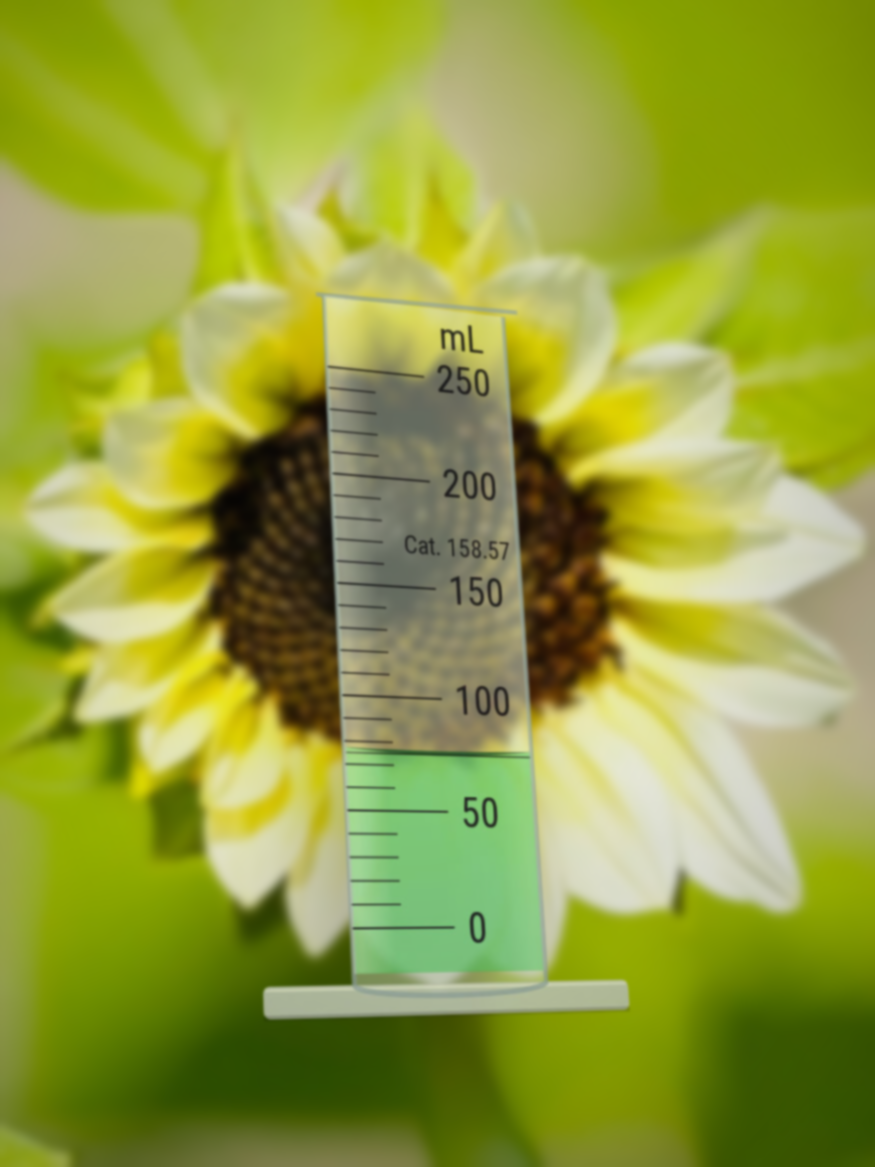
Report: 75 mL
